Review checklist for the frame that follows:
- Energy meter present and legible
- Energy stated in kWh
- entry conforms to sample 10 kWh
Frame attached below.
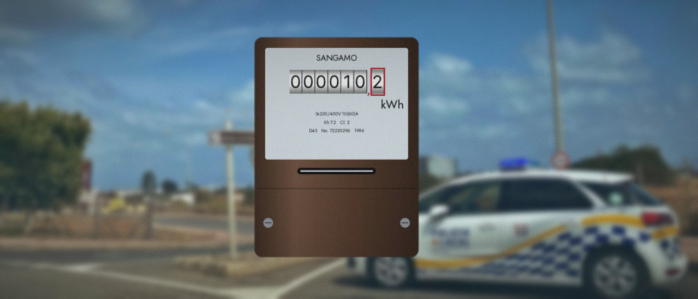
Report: 10.2 kWh
